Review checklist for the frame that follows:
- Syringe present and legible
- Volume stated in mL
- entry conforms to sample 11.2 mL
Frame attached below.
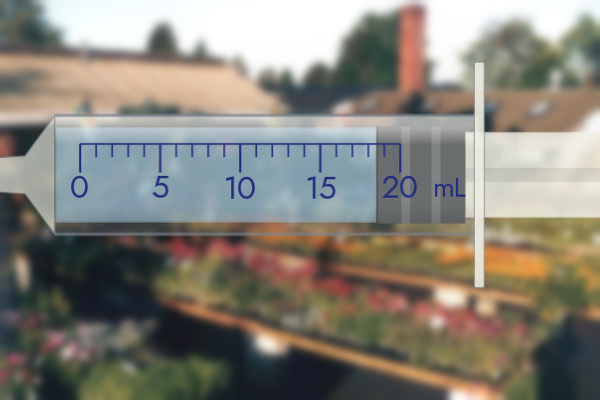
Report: 18.5 mL
